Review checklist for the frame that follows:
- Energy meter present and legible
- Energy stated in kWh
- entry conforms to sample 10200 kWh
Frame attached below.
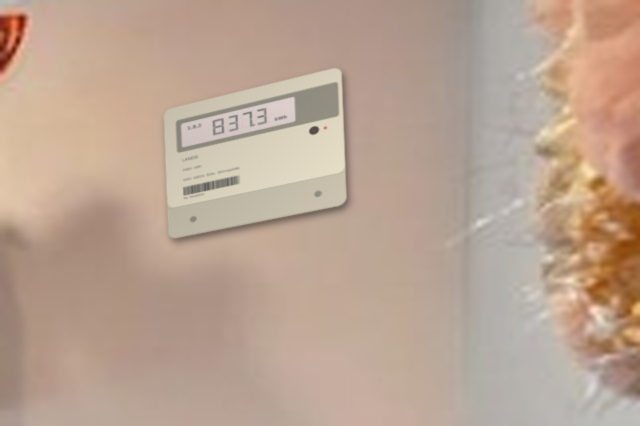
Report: 837.3 kWh
